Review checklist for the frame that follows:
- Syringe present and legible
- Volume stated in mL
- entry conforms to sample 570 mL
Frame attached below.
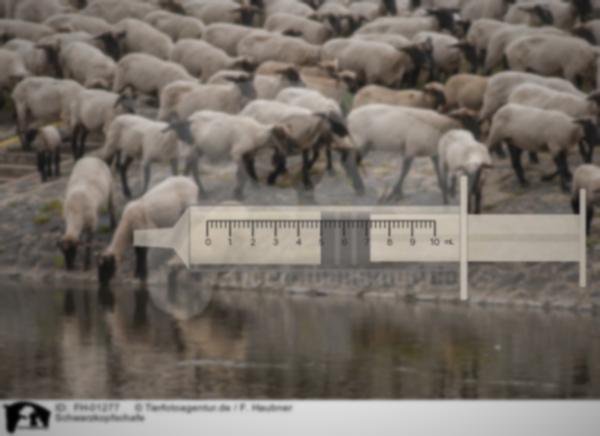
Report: 5 mL
